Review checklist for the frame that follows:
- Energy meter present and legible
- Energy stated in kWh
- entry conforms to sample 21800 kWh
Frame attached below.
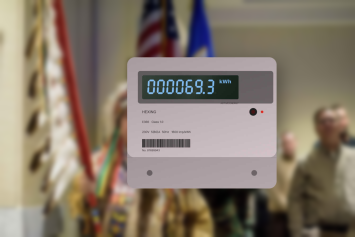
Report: 69.3 kWh
